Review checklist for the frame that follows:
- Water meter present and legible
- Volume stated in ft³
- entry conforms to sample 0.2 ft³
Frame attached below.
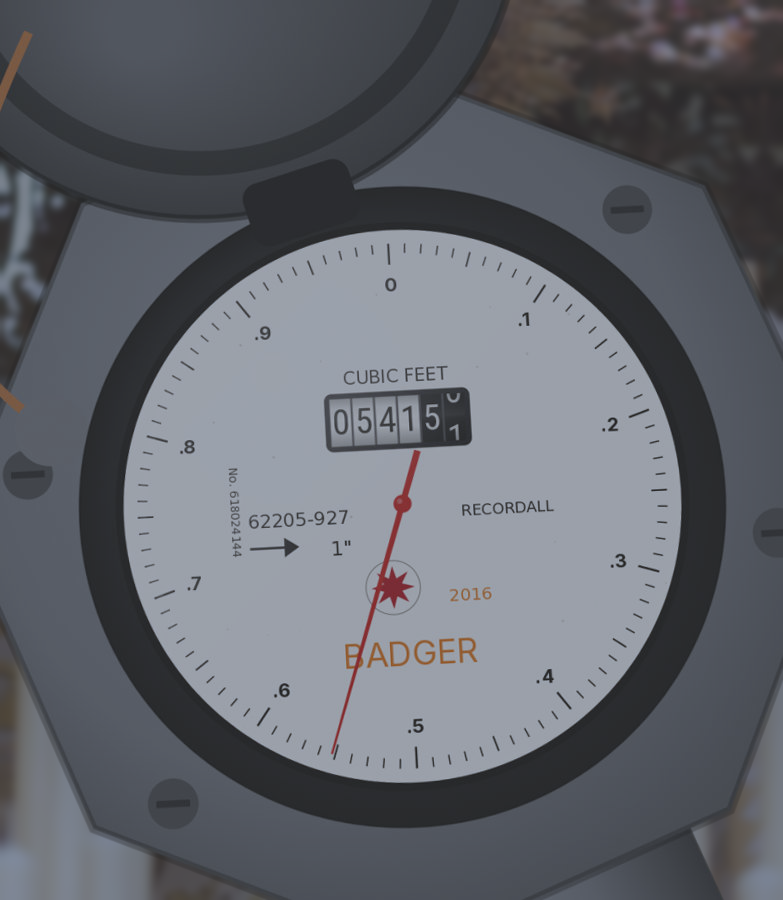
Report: 54150.55 ft³
